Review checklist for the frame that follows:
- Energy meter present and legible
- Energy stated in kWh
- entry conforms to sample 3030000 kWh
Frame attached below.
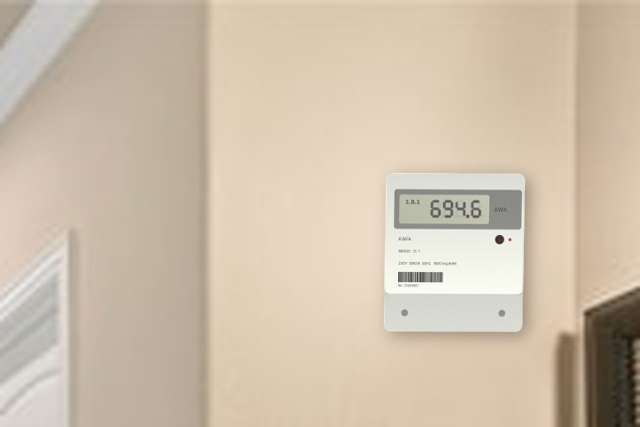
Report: 694.6 kWh
